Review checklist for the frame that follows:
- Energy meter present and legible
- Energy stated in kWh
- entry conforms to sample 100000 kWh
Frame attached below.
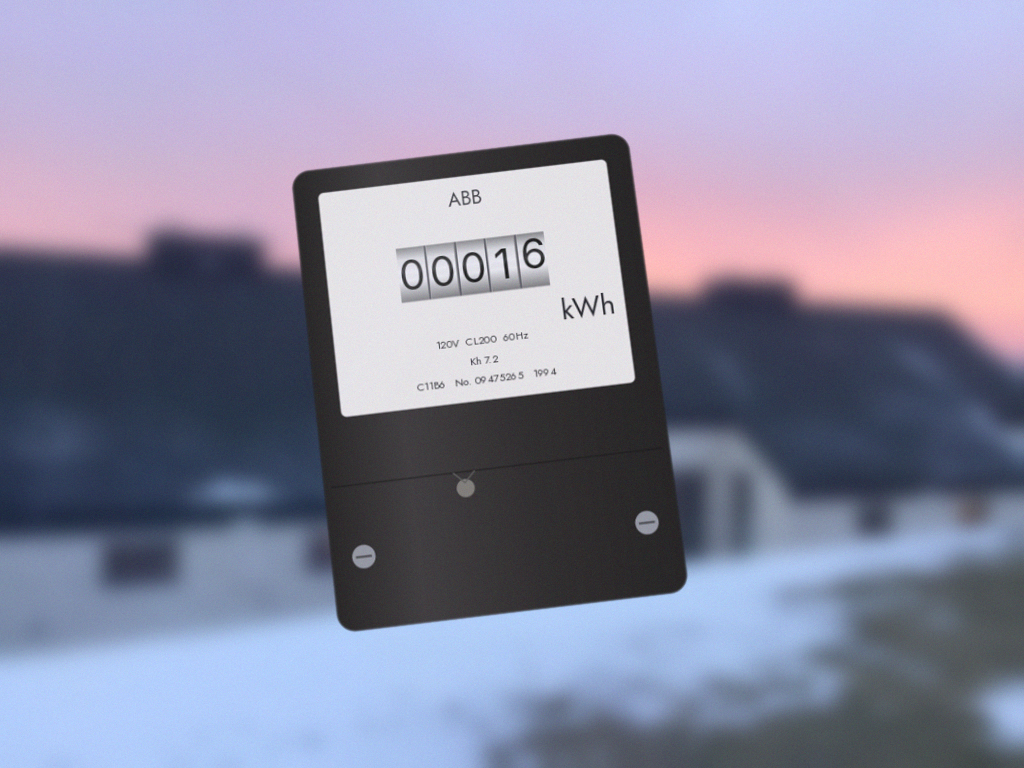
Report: 16 kWh
